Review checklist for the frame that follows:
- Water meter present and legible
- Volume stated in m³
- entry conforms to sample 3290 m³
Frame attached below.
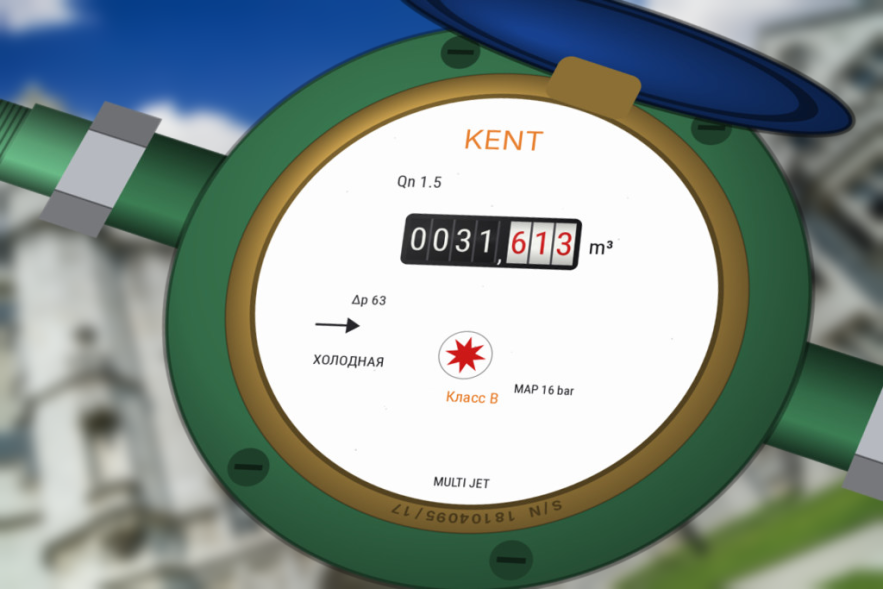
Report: 31.613 m³
